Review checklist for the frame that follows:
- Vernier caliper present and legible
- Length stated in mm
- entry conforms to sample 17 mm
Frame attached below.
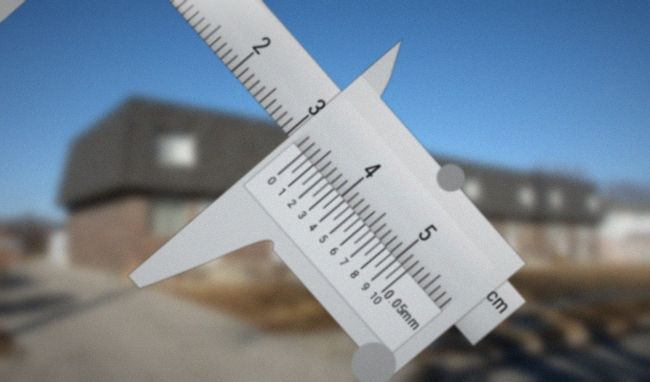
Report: 33.0 mm
